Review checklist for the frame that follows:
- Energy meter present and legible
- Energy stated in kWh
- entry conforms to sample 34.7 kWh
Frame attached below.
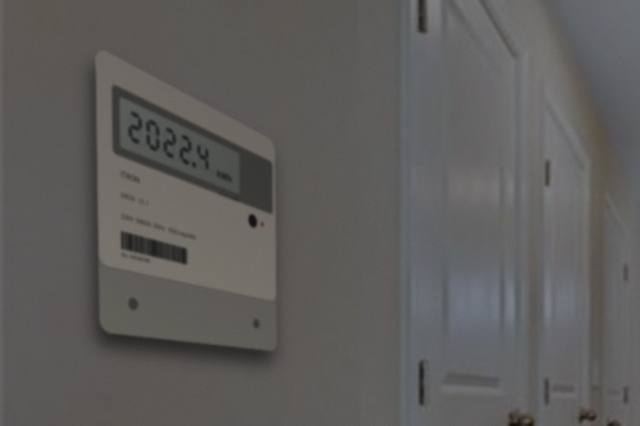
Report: 2022.4 kWh
